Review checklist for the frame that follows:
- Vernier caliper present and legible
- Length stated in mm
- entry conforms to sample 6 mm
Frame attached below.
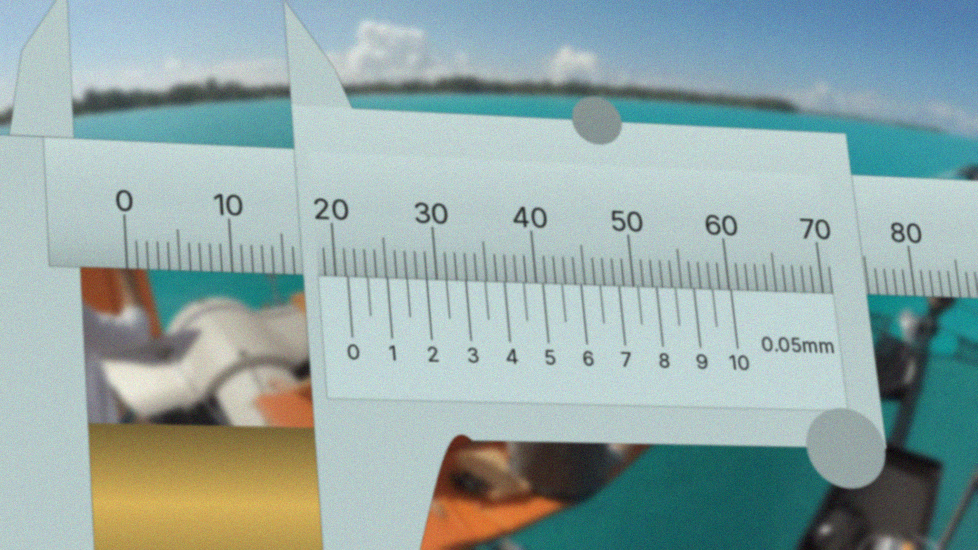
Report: 21.2 mm
